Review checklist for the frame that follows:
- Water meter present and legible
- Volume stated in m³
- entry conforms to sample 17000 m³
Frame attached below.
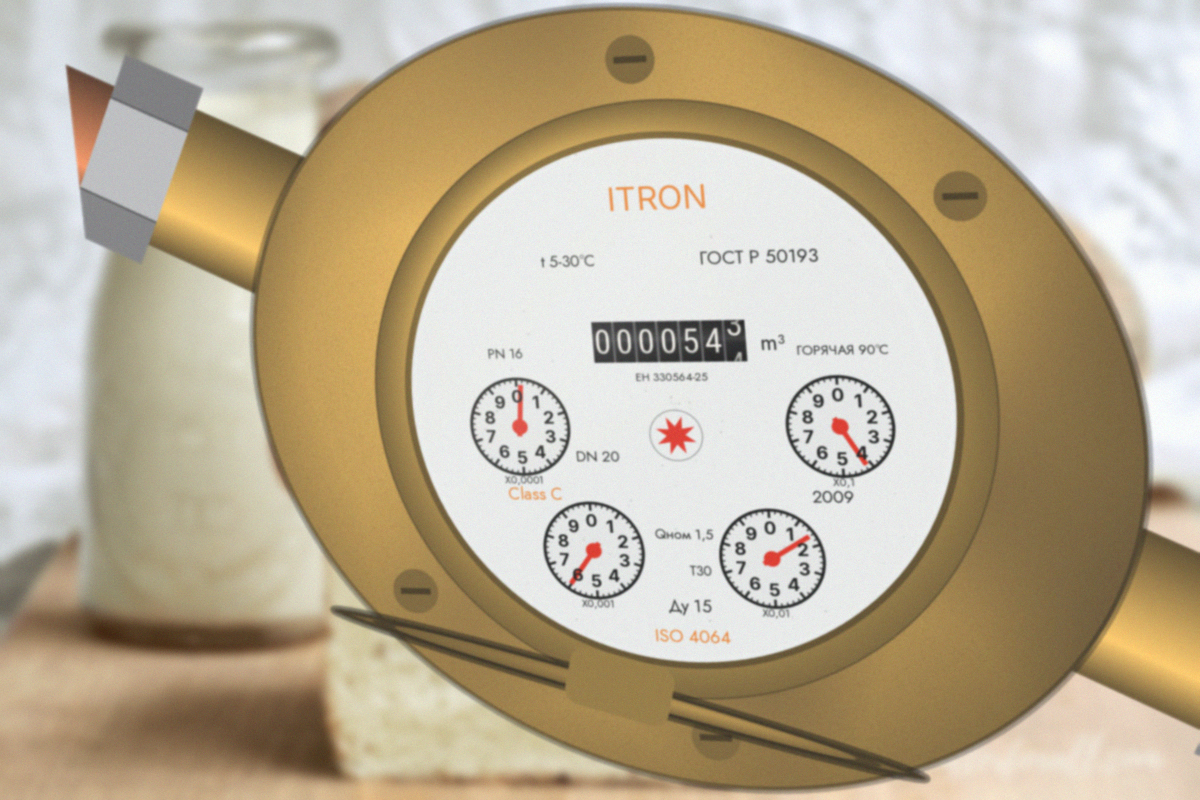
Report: 543.4160 m³
